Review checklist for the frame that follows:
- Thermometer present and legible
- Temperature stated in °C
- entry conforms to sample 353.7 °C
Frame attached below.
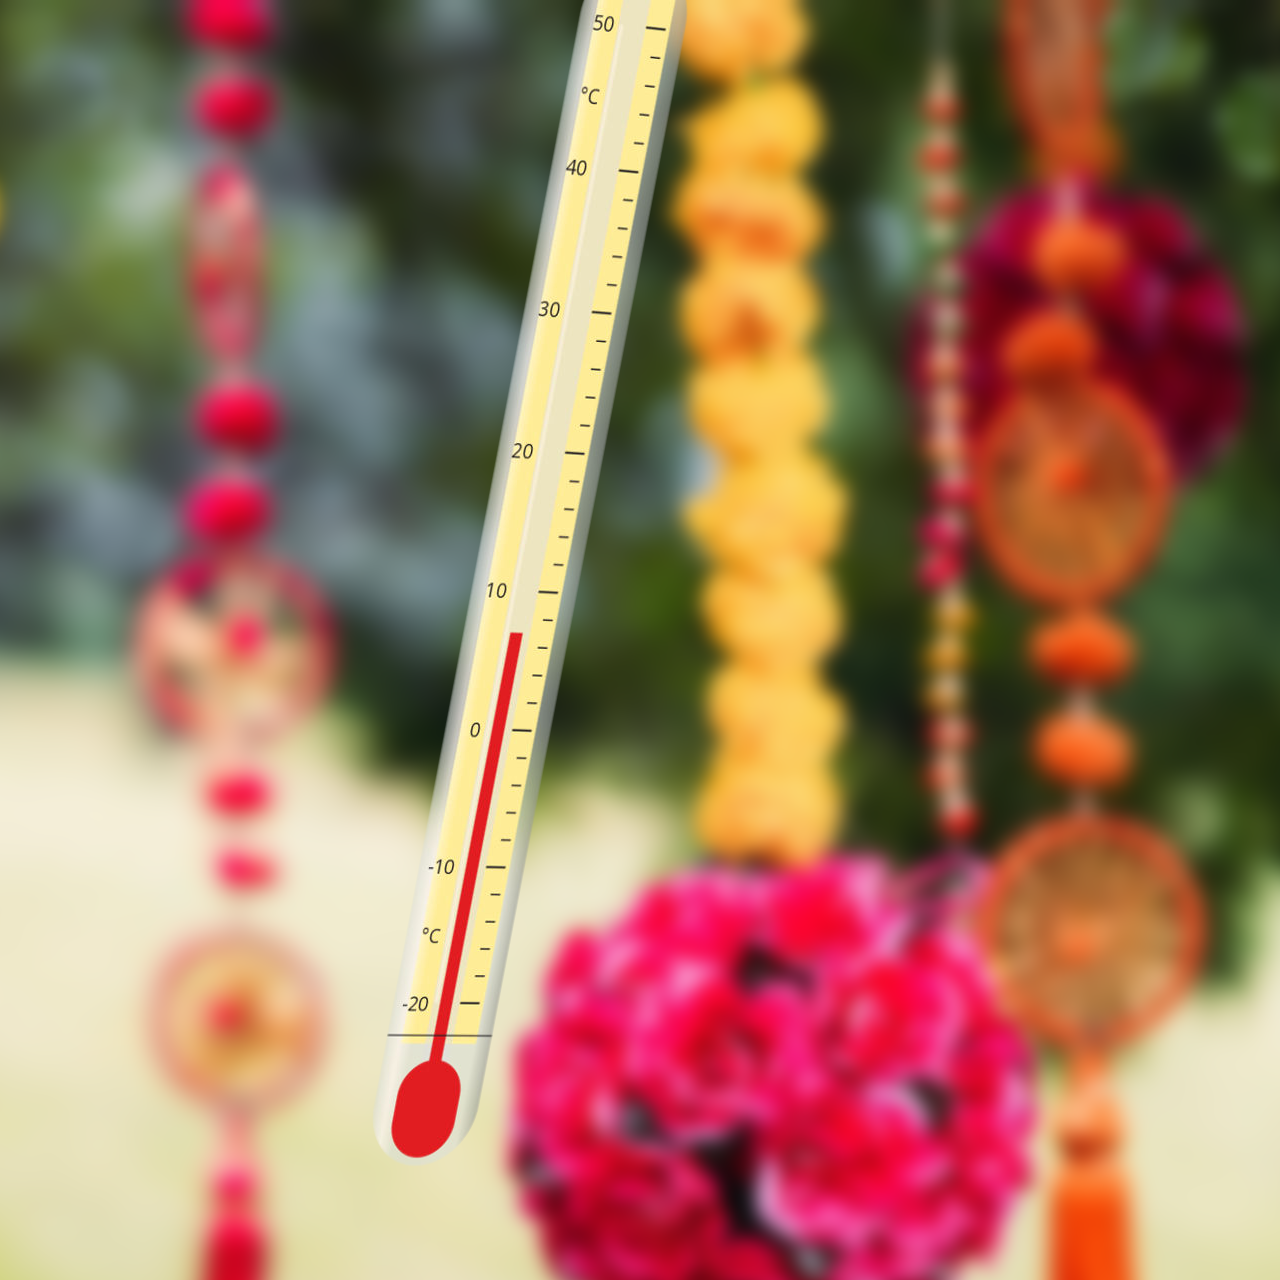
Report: 7 °C
